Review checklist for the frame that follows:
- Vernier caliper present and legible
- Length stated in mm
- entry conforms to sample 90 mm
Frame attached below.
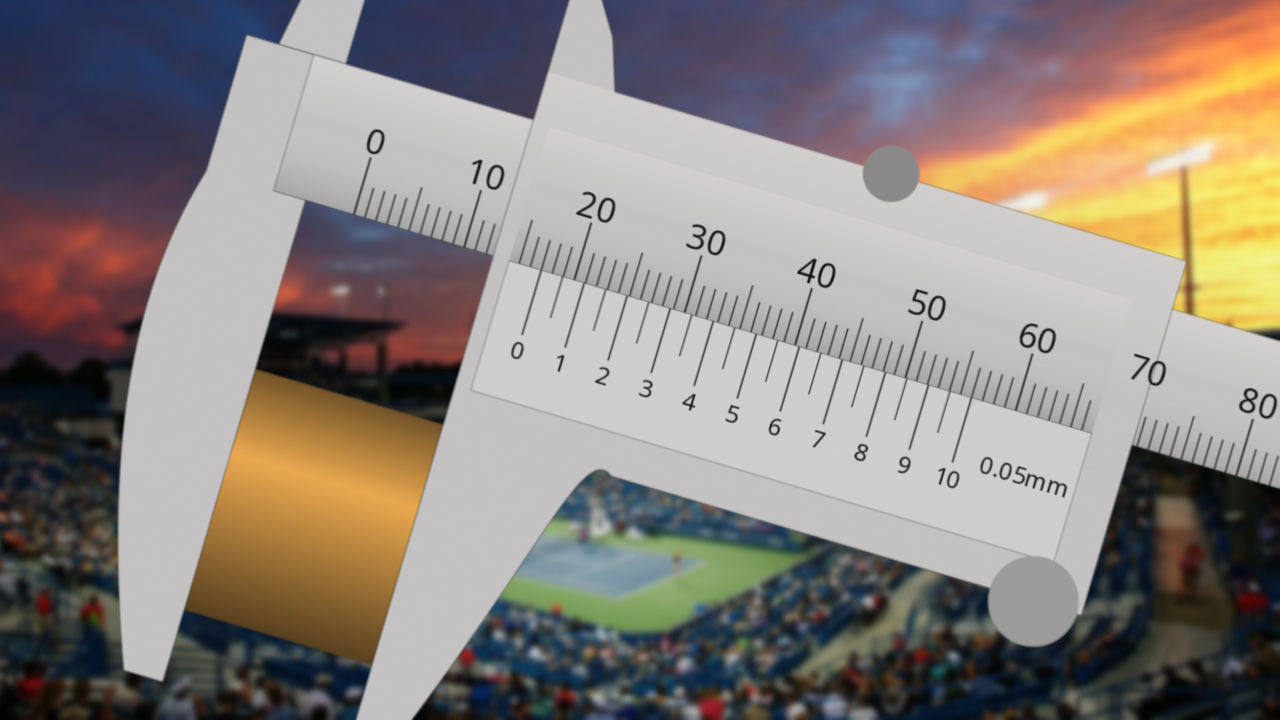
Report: 17.0 mm
